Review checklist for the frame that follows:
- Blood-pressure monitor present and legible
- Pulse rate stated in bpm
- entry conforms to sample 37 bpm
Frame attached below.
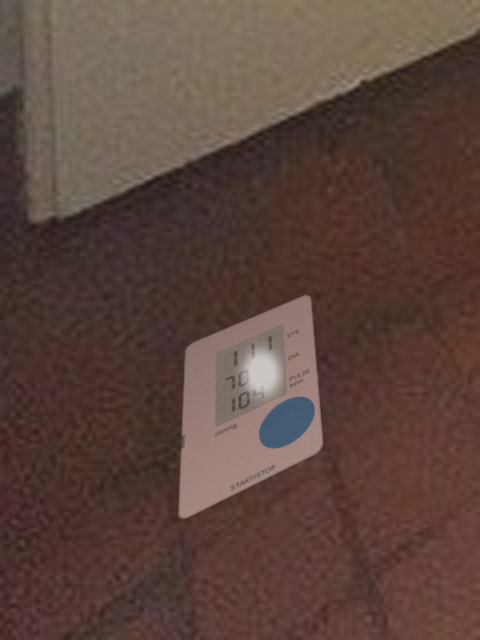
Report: 104 bpm
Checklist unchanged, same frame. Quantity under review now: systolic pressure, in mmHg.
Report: 111 mmHg
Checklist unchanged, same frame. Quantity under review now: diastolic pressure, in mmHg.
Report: 70 mmHg
